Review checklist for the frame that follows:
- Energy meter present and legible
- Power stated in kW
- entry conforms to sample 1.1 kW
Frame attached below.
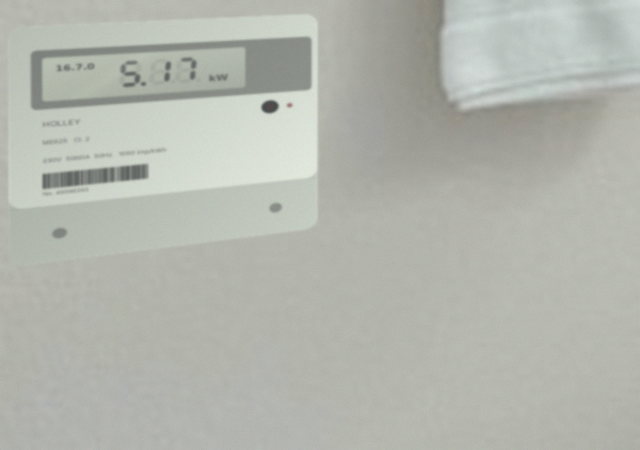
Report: 5.17 kW
